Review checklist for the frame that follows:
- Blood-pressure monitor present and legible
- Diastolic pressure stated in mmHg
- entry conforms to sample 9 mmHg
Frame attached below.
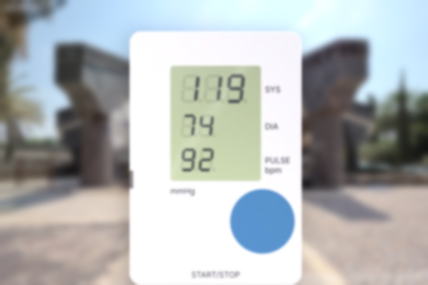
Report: 74 mmHg
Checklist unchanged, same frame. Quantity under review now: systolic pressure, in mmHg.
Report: 119 mmHg
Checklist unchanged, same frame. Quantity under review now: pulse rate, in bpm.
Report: 92 bpm
